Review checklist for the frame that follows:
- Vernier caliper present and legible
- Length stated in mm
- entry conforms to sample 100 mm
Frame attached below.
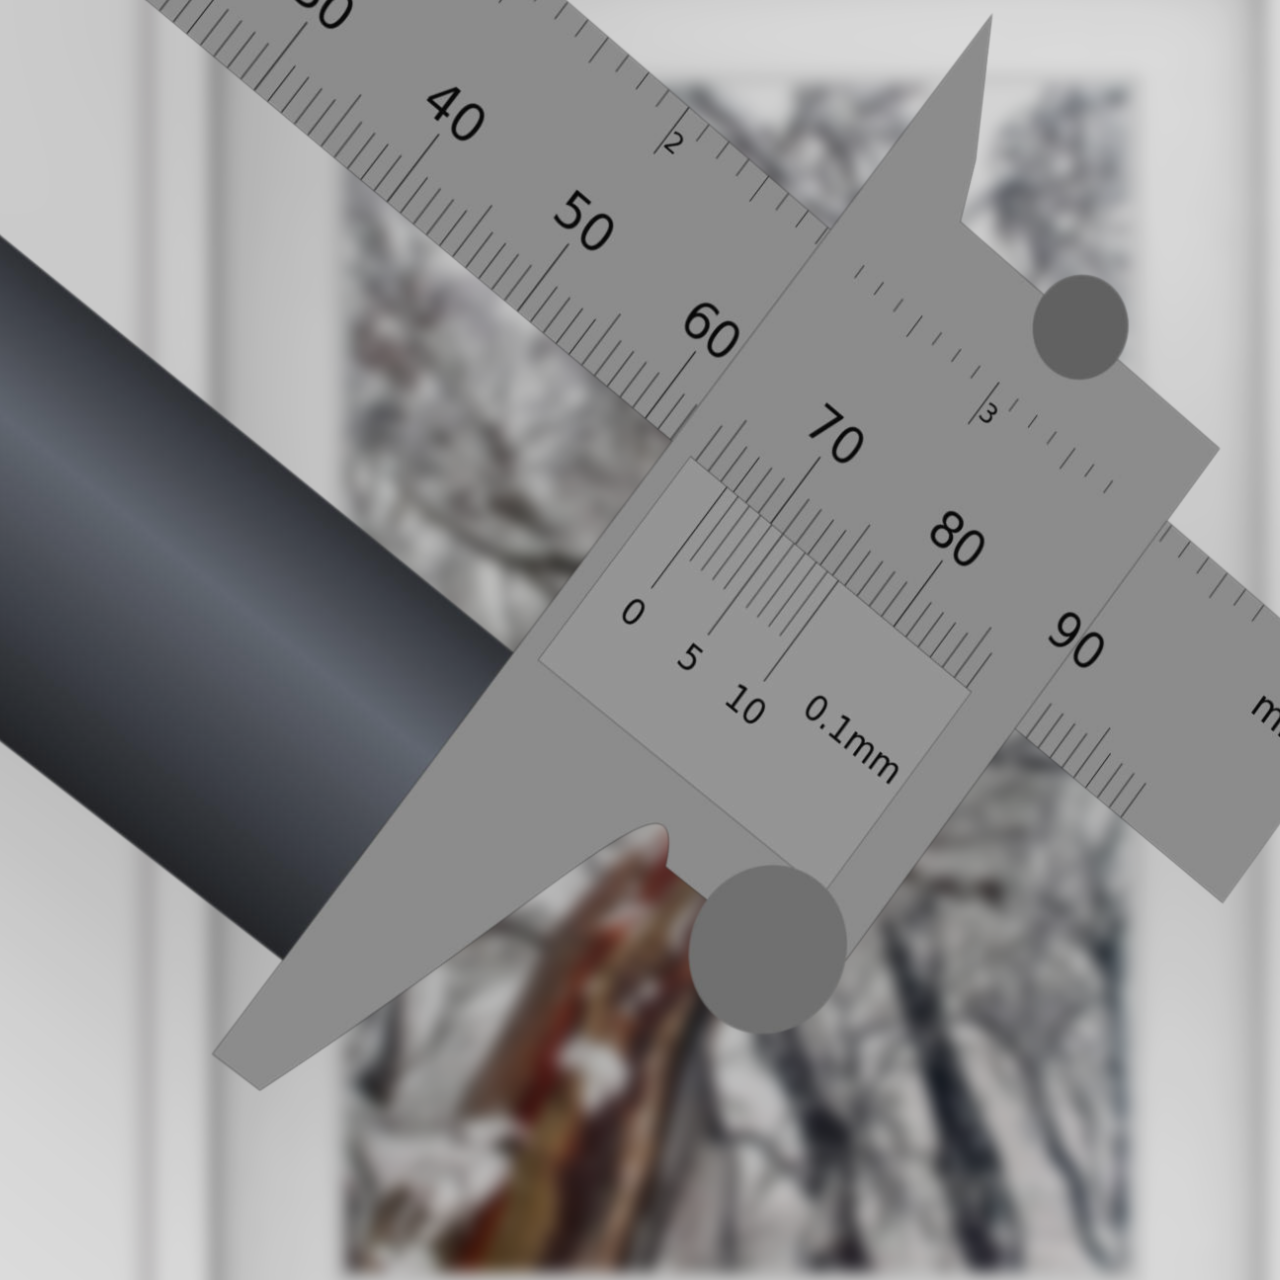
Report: 66.5 mm
